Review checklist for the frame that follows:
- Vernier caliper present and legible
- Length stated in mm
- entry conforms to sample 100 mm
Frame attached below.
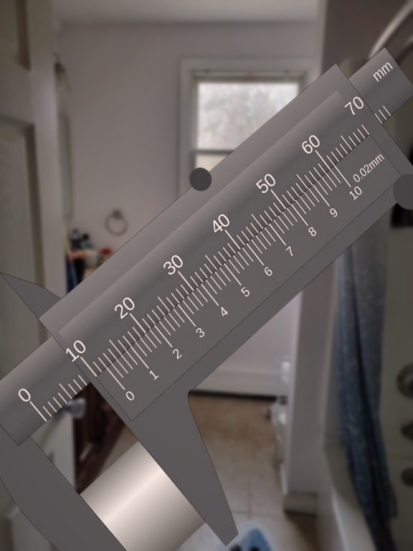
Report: 12.0 mm
